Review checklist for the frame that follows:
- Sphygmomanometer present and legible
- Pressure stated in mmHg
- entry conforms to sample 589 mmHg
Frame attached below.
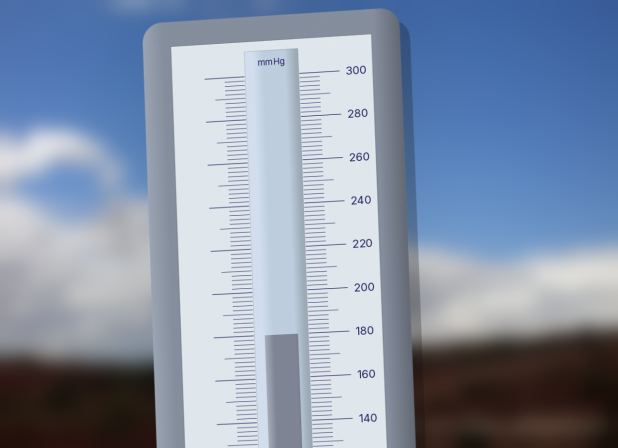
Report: 180 mmHg
